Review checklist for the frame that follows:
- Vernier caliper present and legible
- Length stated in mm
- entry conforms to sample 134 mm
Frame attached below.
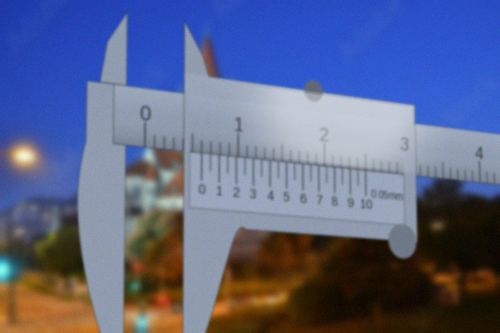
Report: 6.0 mm
